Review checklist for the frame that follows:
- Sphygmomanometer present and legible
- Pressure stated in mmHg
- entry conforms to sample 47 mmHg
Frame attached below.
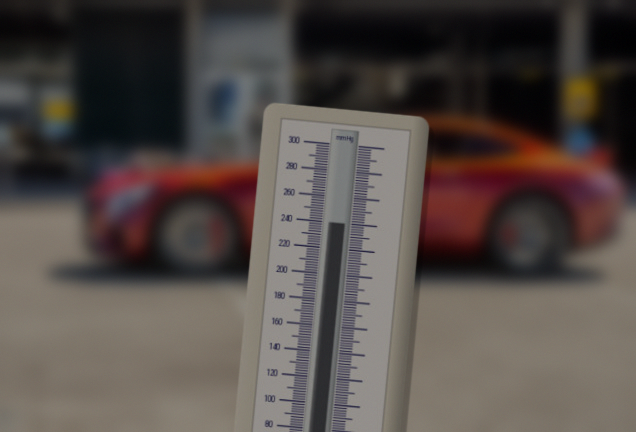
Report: 240 mmHg
